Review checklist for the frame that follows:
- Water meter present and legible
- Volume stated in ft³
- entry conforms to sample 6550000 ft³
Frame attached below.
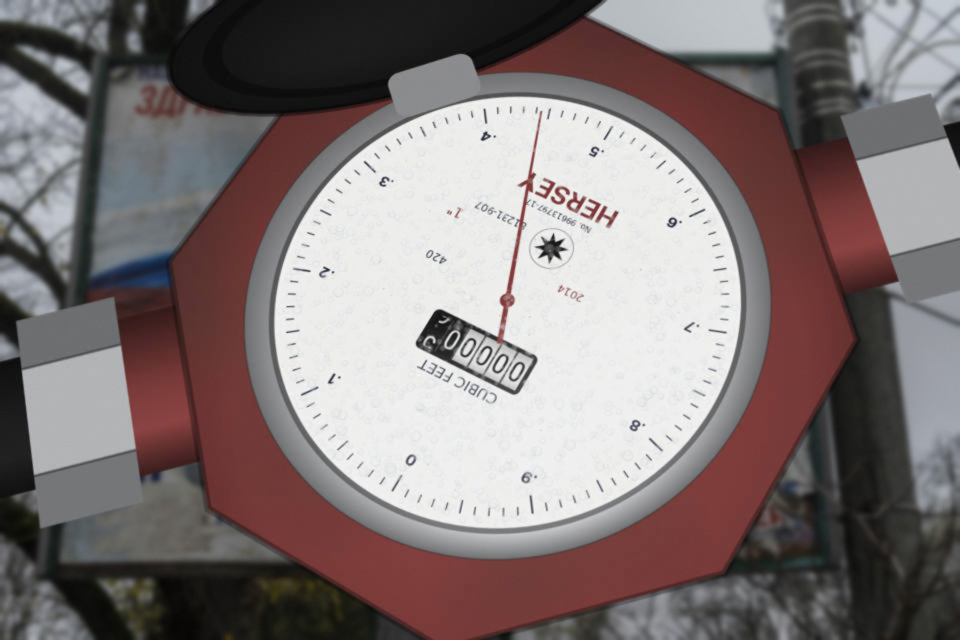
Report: 5.44 ft³
